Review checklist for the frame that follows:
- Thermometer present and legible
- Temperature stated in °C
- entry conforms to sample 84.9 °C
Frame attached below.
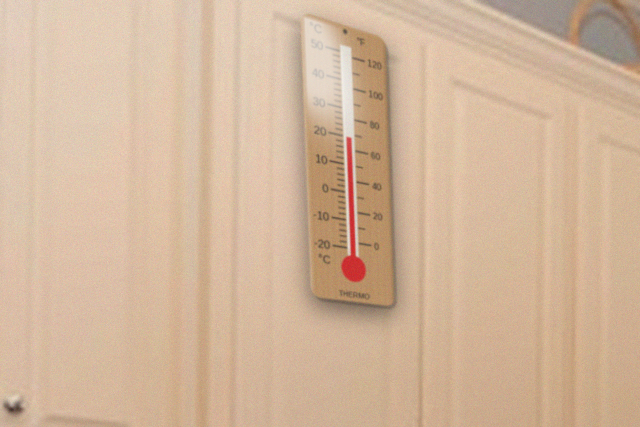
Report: 20 °C
